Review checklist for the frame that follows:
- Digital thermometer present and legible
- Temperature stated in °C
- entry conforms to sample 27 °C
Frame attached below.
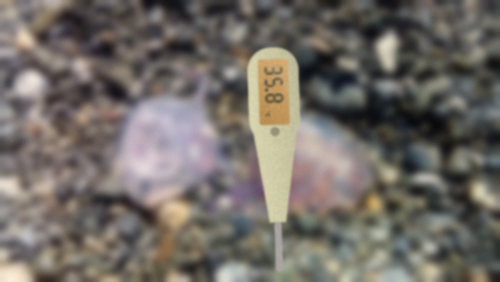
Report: 35.8 °C
